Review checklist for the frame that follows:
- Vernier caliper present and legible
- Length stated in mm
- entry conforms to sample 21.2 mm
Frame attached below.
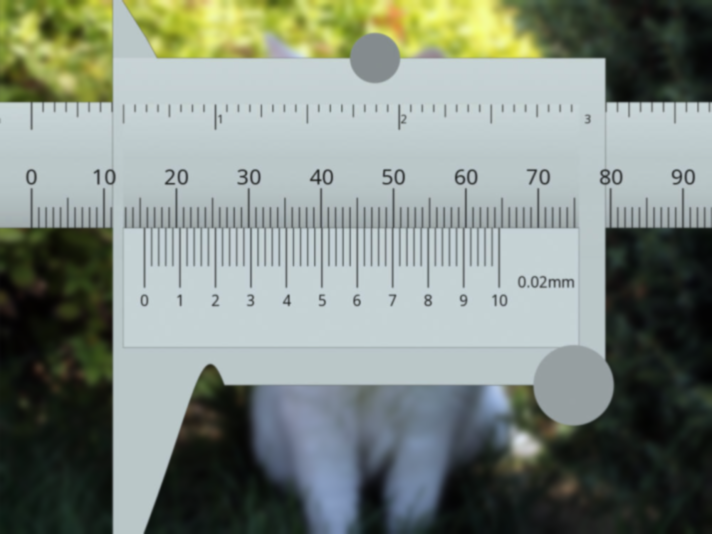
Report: 15.6 mm
